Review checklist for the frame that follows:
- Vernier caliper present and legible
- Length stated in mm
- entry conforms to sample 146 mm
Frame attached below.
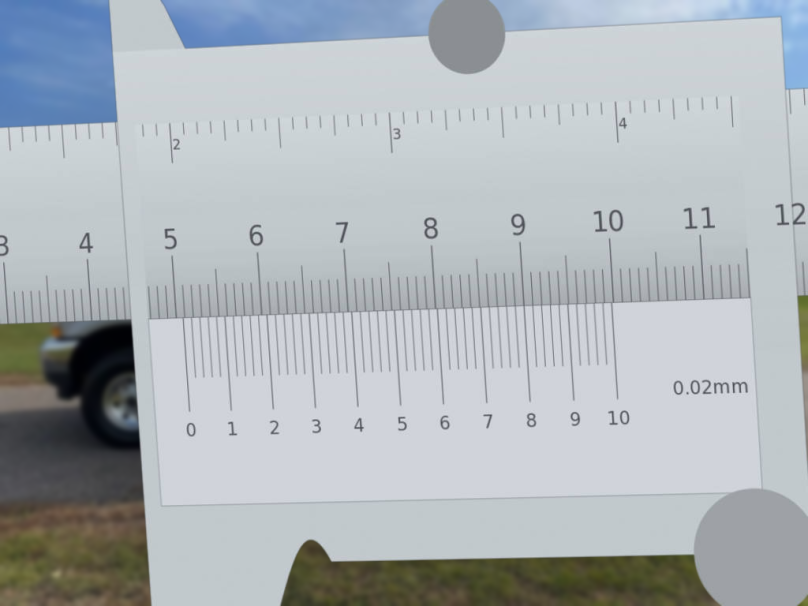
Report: 50.8 mm
